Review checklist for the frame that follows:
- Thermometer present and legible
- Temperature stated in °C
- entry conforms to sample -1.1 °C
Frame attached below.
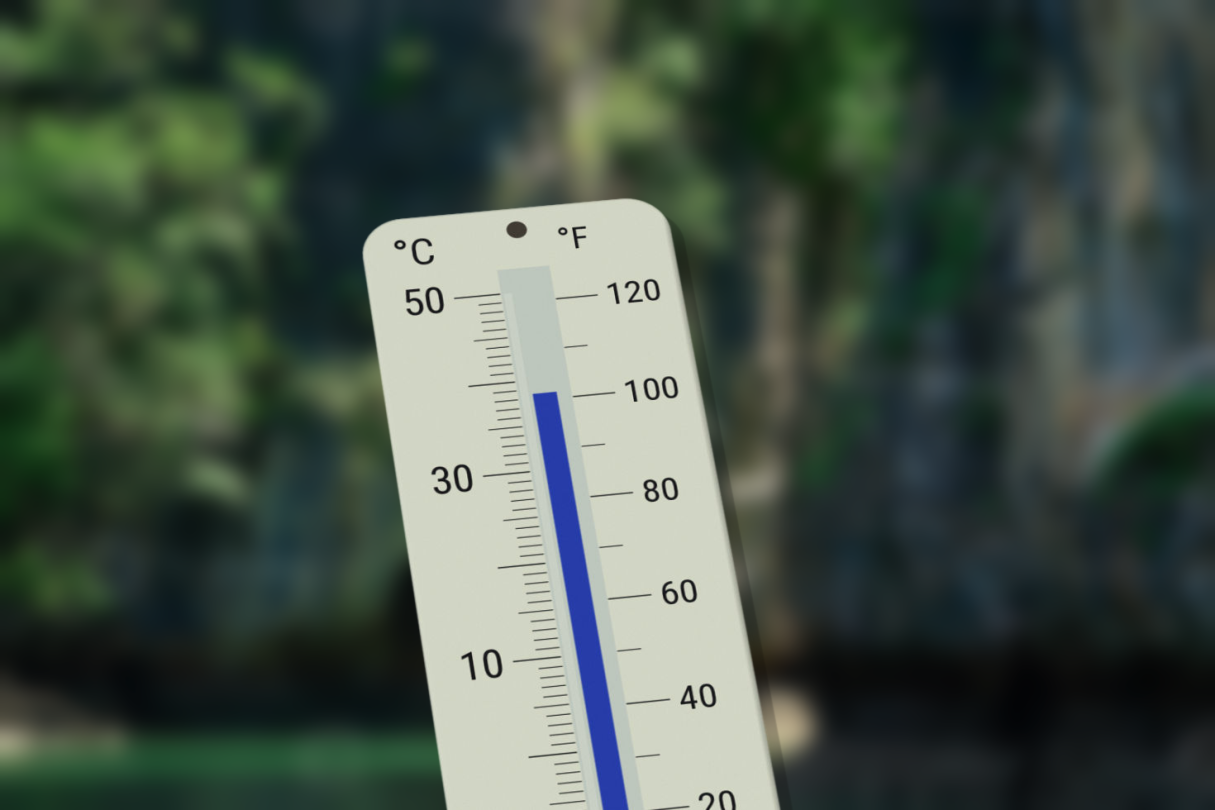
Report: 38.5 °C
